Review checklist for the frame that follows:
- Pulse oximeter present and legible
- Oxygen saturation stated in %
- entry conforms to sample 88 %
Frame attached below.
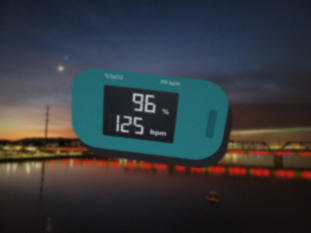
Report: 96 %
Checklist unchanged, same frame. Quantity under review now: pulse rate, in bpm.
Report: 125 bpm
